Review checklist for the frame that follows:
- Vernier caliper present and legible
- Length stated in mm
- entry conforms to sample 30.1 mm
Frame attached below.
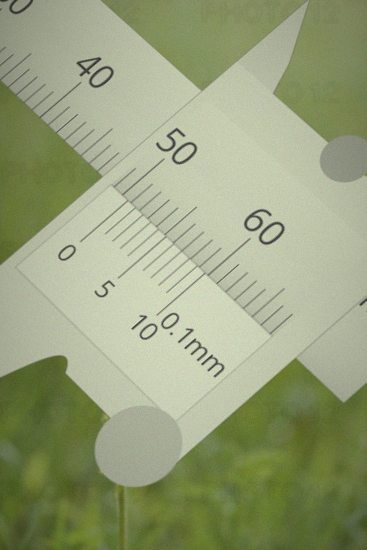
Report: 50.7 mm
